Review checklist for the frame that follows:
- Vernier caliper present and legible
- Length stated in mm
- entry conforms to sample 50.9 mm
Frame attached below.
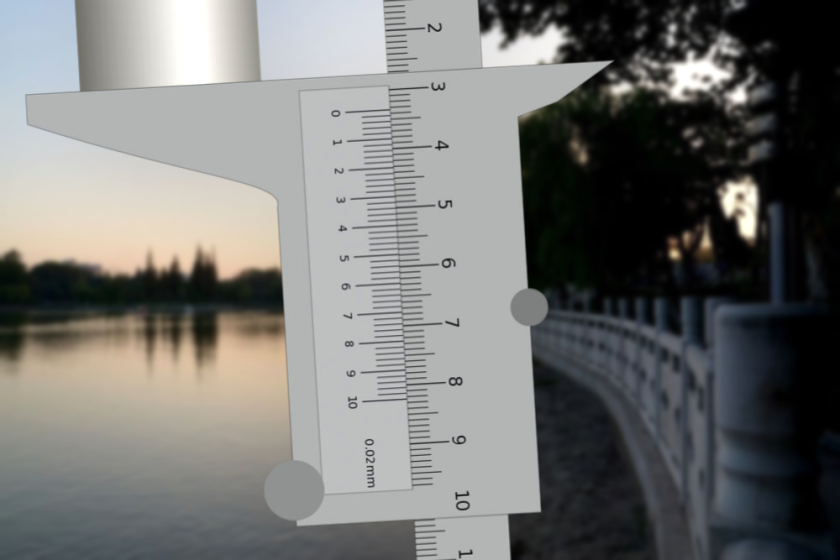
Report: 33.4 mm
